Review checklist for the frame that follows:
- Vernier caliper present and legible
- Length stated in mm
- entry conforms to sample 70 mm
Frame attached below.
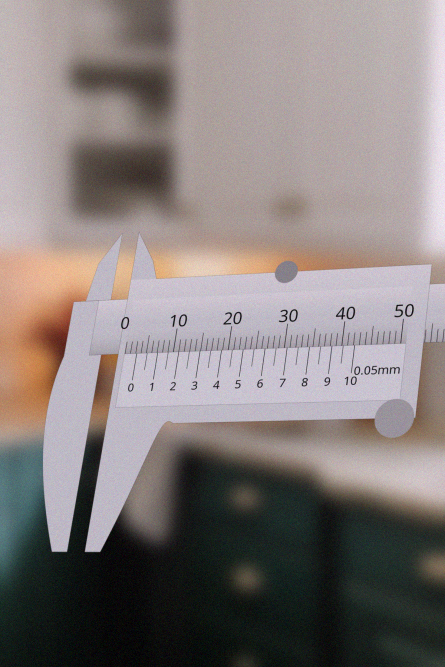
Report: 3.2 mm
